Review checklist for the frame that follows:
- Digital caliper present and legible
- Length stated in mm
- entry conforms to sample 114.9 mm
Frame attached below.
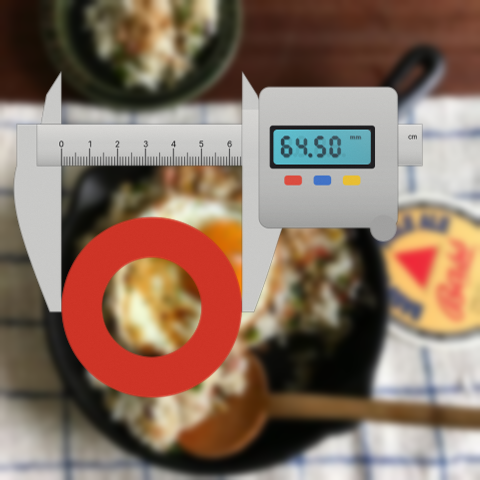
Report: 64.50 mm
